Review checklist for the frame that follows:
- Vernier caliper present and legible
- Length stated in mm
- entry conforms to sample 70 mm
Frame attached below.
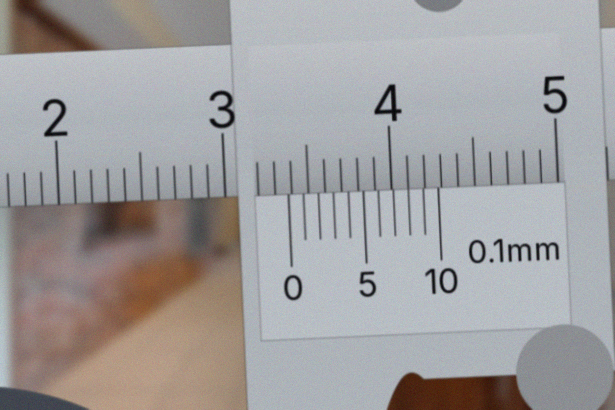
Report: 33.8 mm
